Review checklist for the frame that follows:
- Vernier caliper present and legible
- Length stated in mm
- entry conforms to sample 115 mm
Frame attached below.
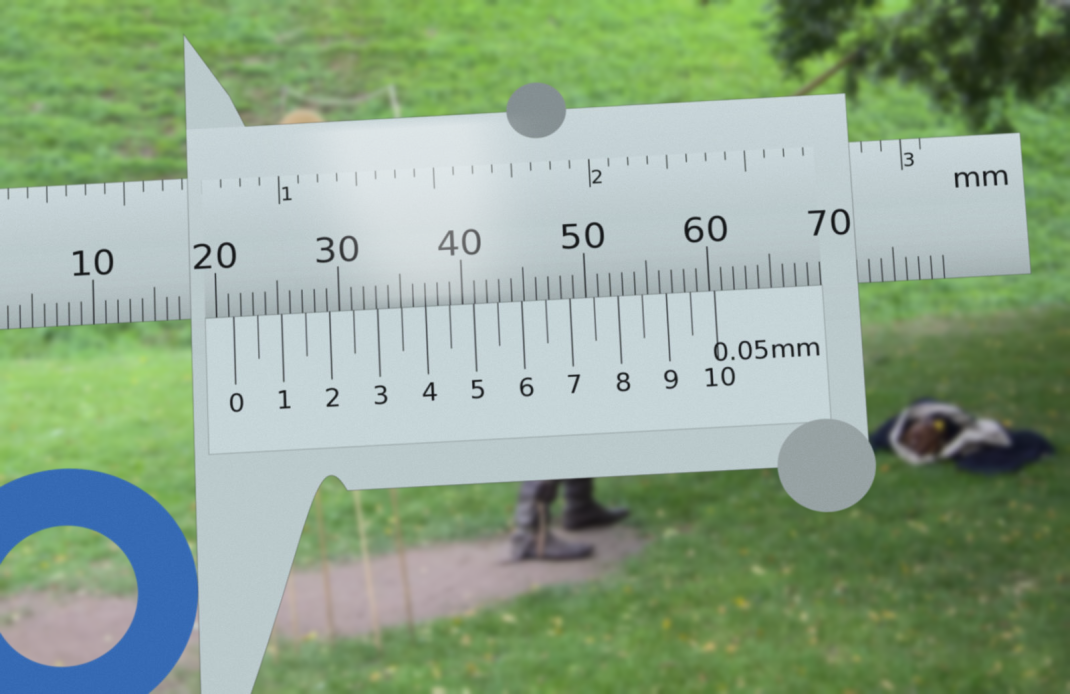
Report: 21.4 mm
